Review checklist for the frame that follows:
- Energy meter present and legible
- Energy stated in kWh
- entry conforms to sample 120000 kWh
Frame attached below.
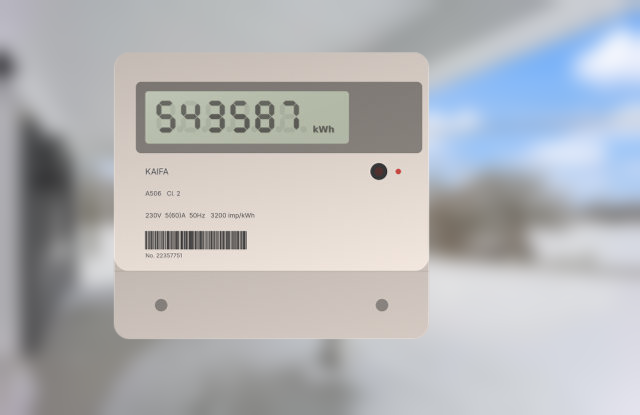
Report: 543587 kWh
